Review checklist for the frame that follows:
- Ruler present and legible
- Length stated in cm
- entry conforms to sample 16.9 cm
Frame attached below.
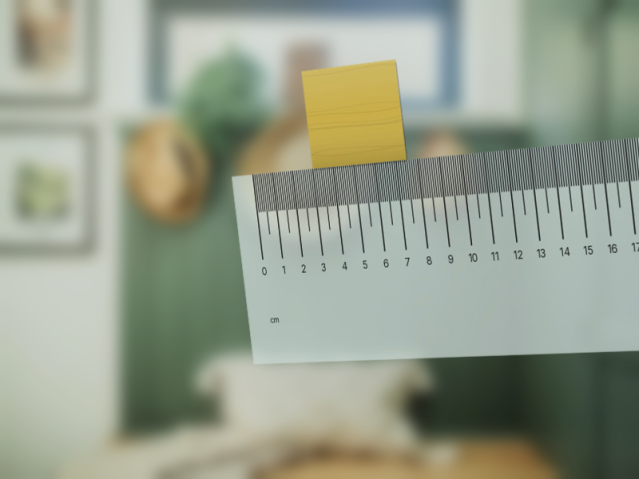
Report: 4.5 cm
